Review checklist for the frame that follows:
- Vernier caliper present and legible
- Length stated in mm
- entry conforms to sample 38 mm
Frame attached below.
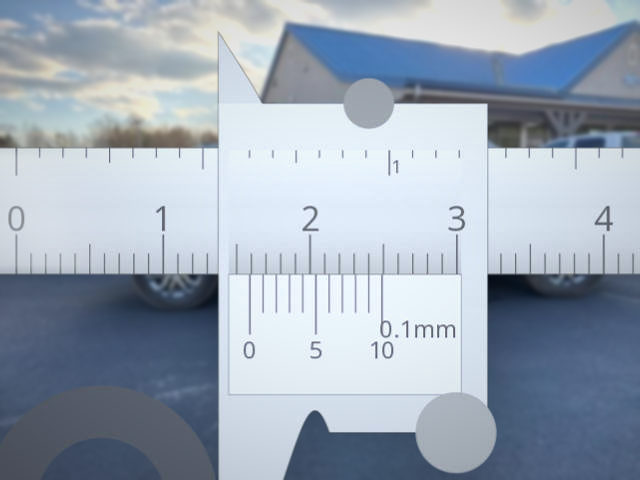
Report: 15.9 mm
